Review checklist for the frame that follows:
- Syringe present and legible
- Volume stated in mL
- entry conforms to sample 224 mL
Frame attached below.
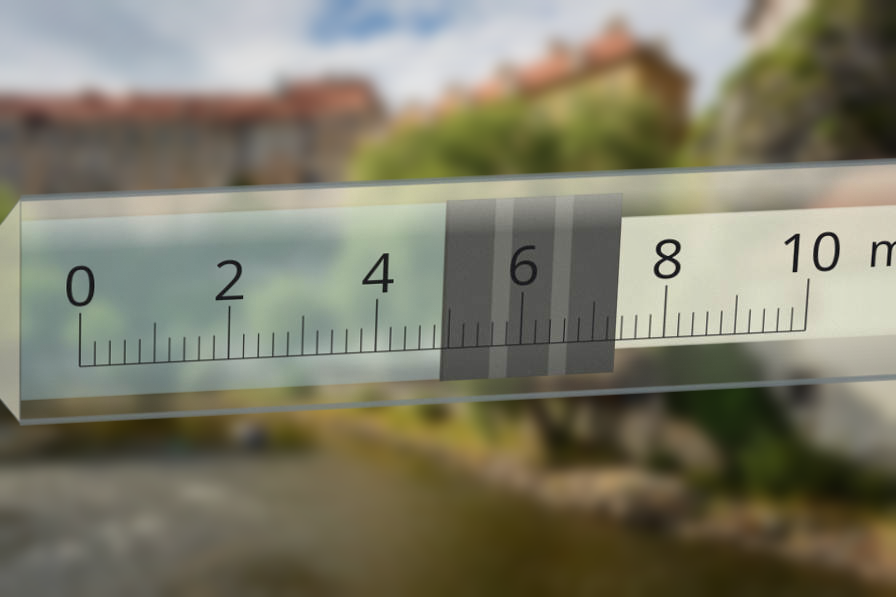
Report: 4.9 mL
